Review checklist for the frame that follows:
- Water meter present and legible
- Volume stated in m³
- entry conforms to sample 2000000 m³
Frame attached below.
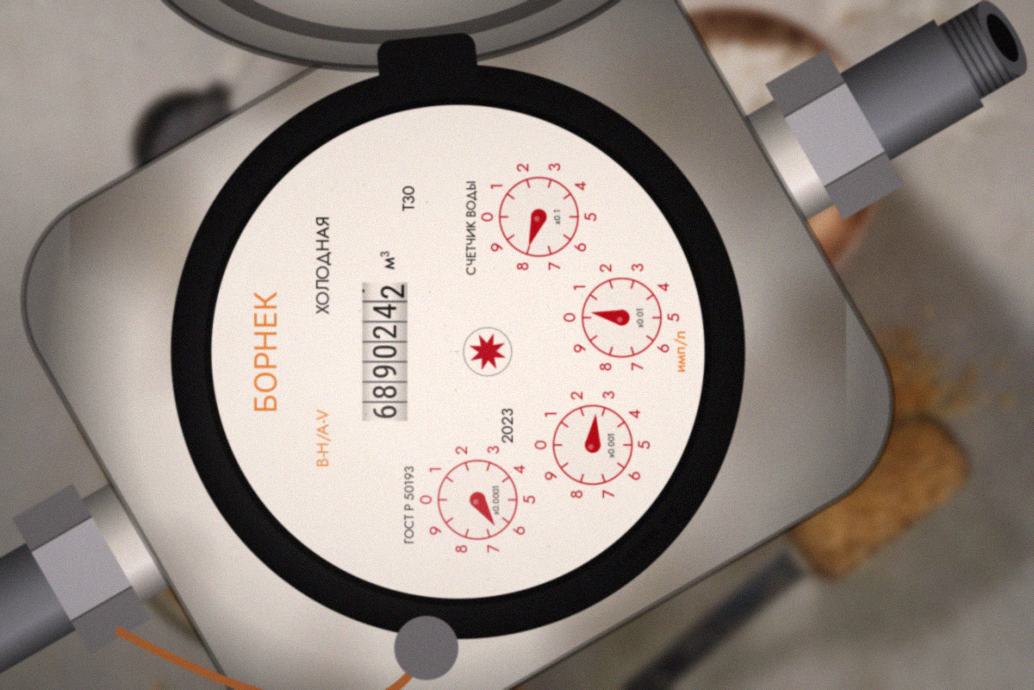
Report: 6890241.8026 m³
